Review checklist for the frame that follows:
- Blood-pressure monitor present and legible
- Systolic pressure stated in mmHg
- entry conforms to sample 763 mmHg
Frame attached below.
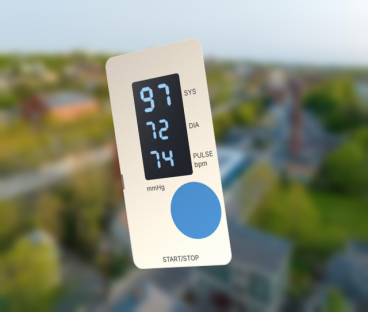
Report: 97 mmHg
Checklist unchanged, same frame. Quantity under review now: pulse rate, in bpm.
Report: 74 bpm
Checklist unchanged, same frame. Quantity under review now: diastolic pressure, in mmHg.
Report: 72 mmHg
